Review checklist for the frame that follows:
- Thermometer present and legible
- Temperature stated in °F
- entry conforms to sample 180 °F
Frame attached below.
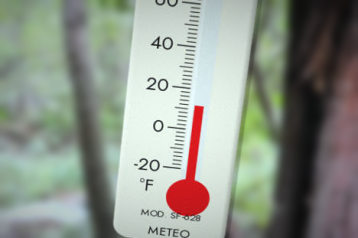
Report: 12 °F
